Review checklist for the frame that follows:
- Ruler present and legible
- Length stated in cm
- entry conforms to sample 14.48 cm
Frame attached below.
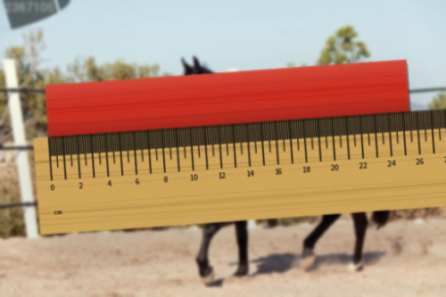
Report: 25.5 cm
